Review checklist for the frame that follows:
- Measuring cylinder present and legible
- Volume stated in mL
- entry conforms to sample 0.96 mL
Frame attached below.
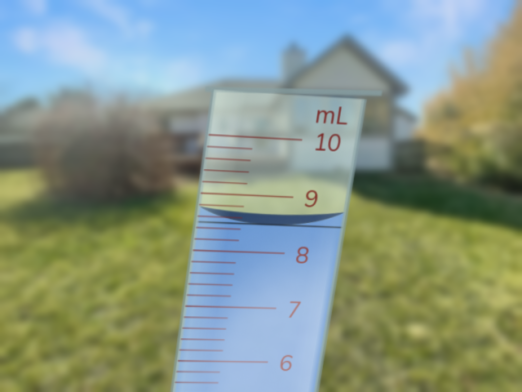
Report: 8.5 mL
